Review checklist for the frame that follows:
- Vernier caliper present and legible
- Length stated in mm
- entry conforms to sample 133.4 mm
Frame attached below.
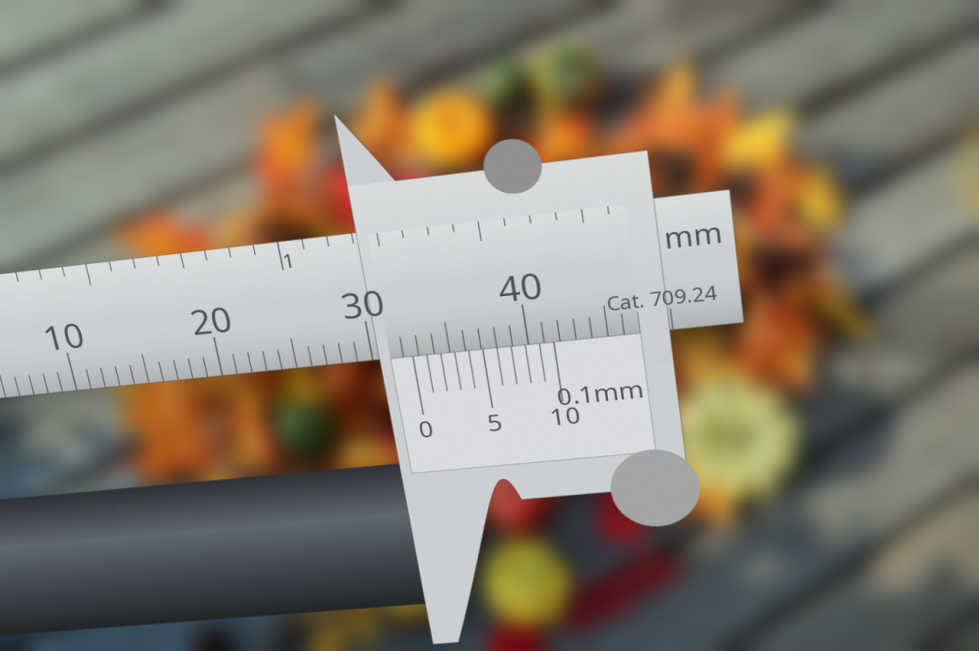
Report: 32.6 mm
